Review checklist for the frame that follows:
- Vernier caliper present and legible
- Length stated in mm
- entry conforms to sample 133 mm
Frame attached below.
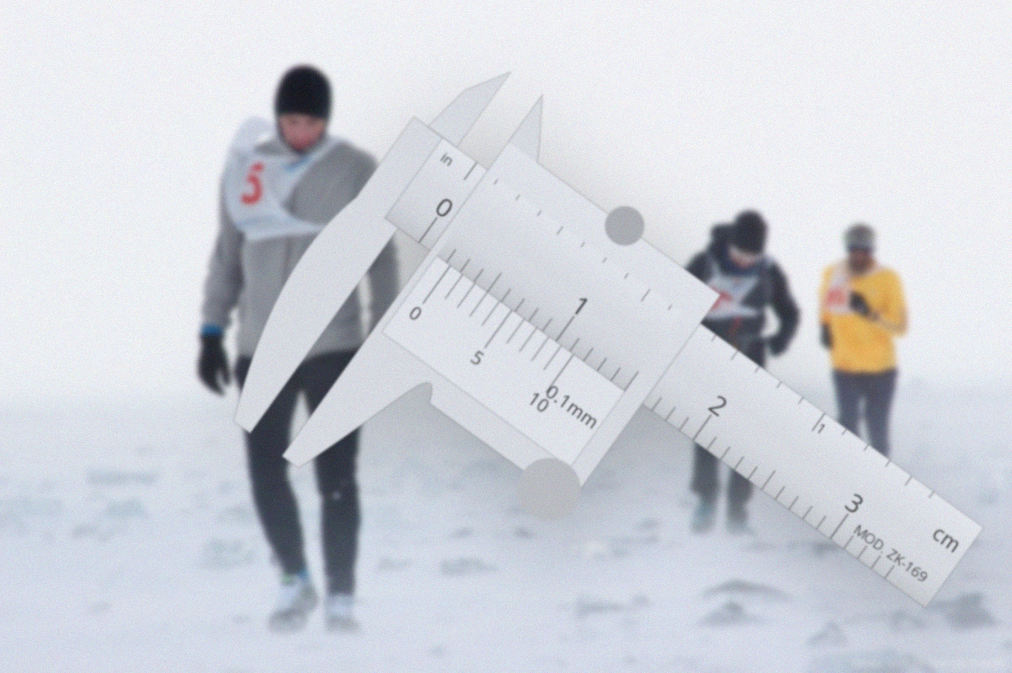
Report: 2.3 mm
